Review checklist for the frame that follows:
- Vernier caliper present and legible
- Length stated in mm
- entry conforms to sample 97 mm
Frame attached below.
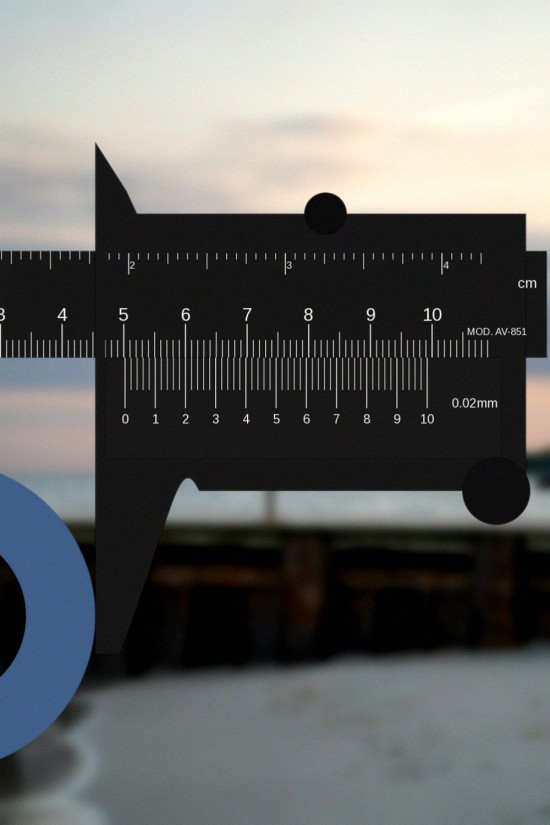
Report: 50.2 mm
